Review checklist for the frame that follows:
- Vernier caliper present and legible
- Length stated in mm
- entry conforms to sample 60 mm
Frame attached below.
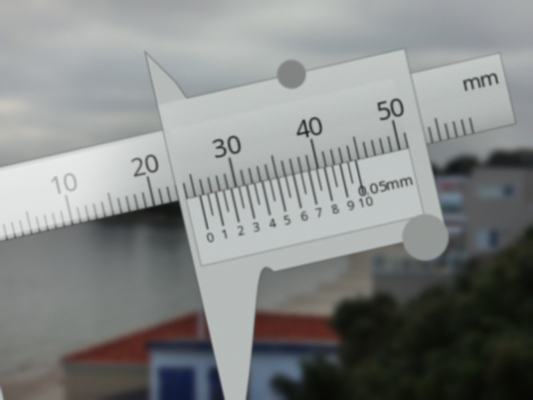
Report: 25.6 mm
